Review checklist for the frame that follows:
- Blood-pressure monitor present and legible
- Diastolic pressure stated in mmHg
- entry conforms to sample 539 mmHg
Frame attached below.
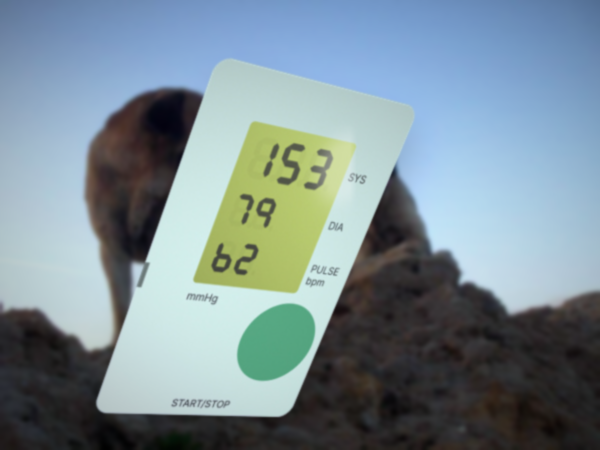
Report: 79 mmHg
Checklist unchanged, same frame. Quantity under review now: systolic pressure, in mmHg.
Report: 153 mmHg
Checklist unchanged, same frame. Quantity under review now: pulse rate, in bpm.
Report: 62 bpm
